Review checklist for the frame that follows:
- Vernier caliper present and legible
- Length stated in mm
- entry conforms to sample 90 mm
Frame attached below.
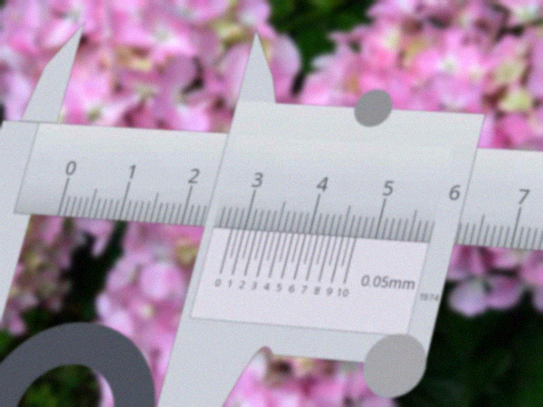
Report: 28.0 mm
